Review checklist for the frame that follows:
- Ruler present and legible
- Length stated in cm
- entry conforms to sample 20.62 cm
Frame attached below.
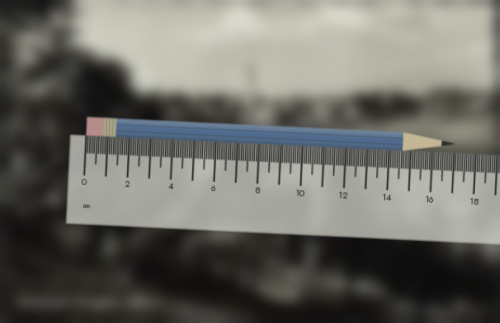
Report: 17 cm
